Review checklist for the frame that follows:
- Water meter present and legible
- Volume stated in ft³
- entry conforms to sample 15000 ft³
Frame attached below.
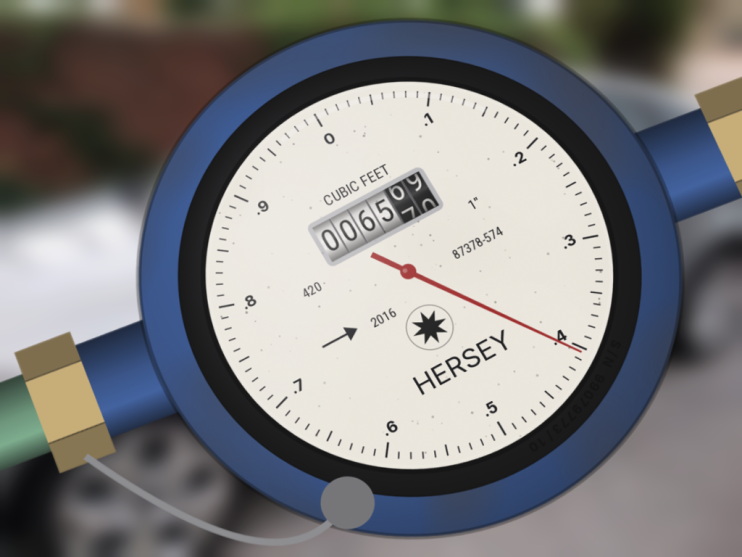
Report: 6569.40 ft³
